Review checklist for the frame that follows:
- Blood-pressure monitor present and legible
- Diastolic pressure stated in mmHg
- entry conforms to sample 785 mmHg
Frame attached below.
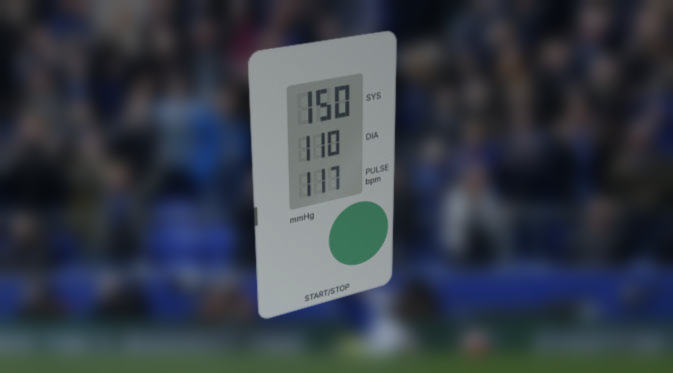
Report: 110 mmHg
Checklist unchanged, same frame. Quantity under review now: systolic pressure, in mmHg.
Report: 150 mmHg
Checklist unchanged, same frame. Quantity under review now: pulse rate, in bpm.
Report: 117 bpm
